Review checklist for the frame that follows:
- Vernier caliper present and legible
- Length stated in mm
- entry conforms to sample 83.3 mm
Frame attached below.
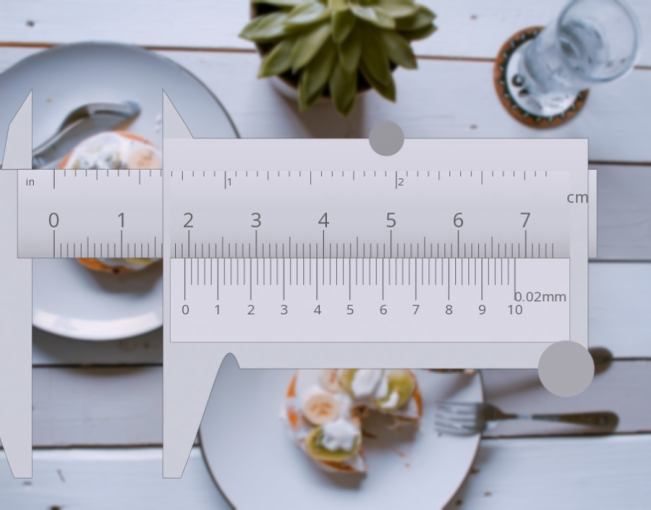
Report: 19.4 mm
